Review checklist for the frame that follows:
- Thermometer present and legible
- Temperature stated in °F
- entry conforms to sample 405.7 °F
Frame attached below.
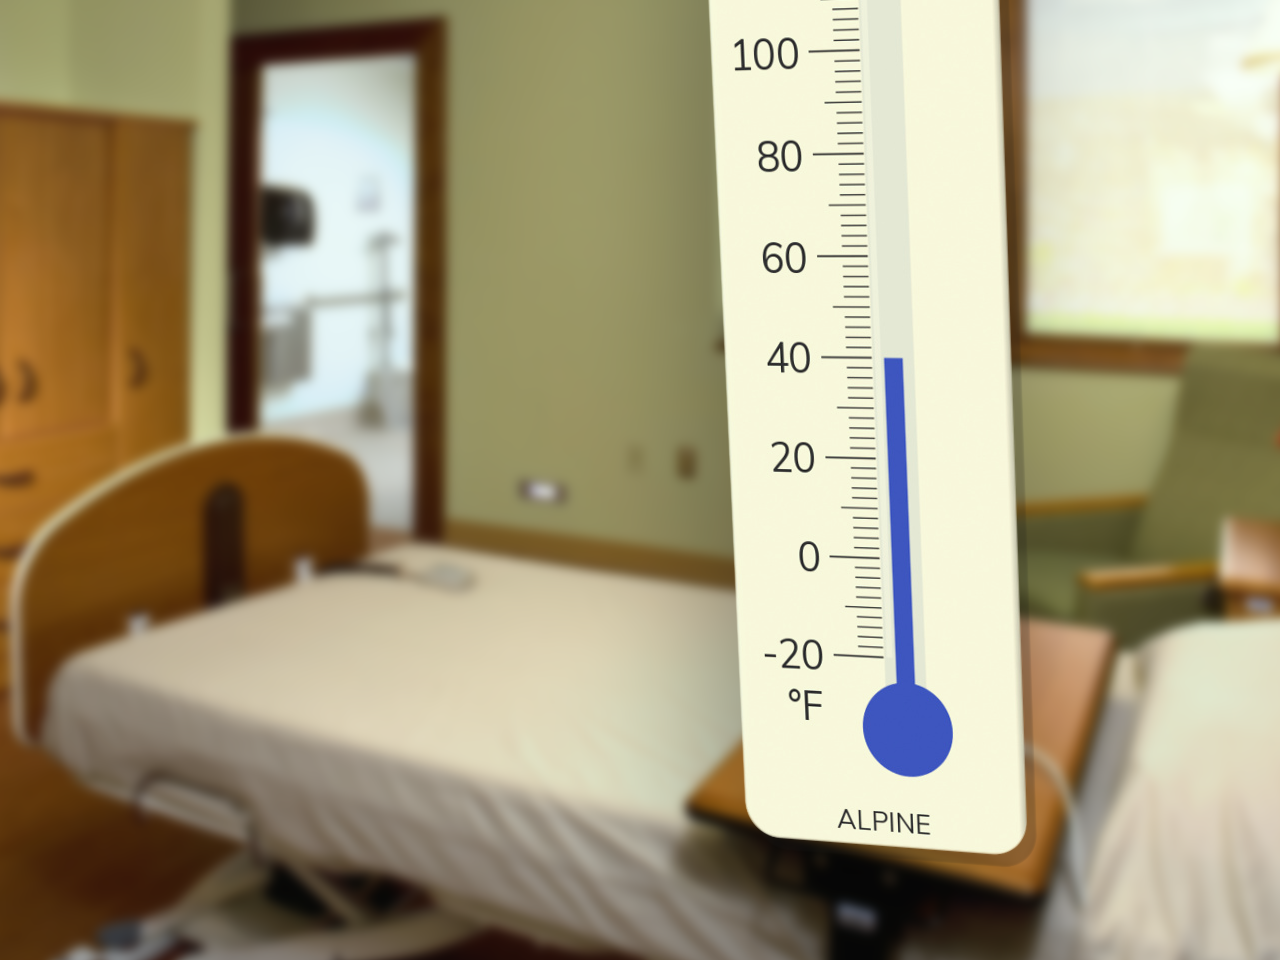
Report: 40 °F
